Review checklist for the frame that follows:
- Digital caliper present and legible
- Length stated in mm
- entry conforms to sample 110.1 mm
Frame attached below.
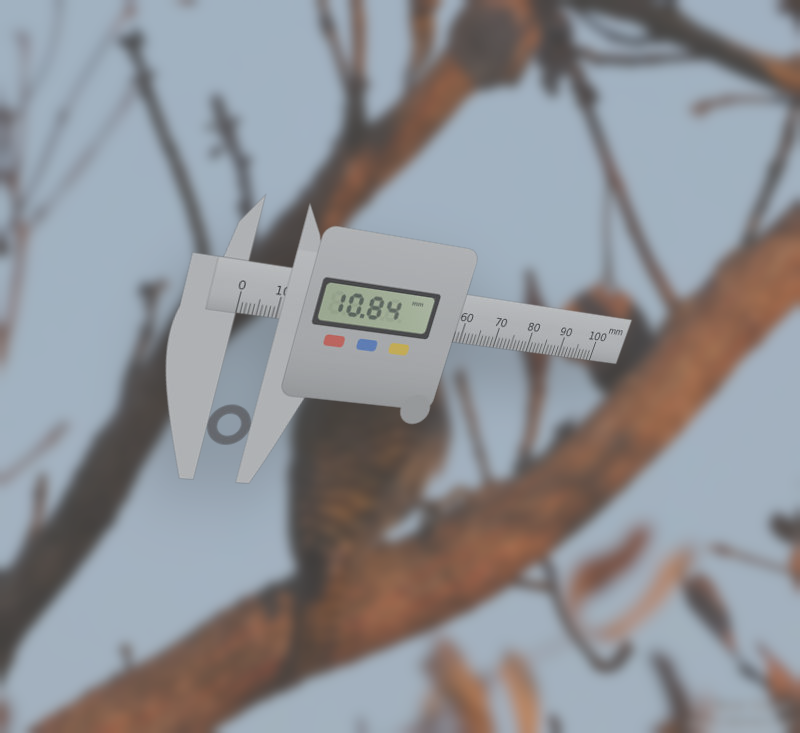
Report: 10.84 mm
